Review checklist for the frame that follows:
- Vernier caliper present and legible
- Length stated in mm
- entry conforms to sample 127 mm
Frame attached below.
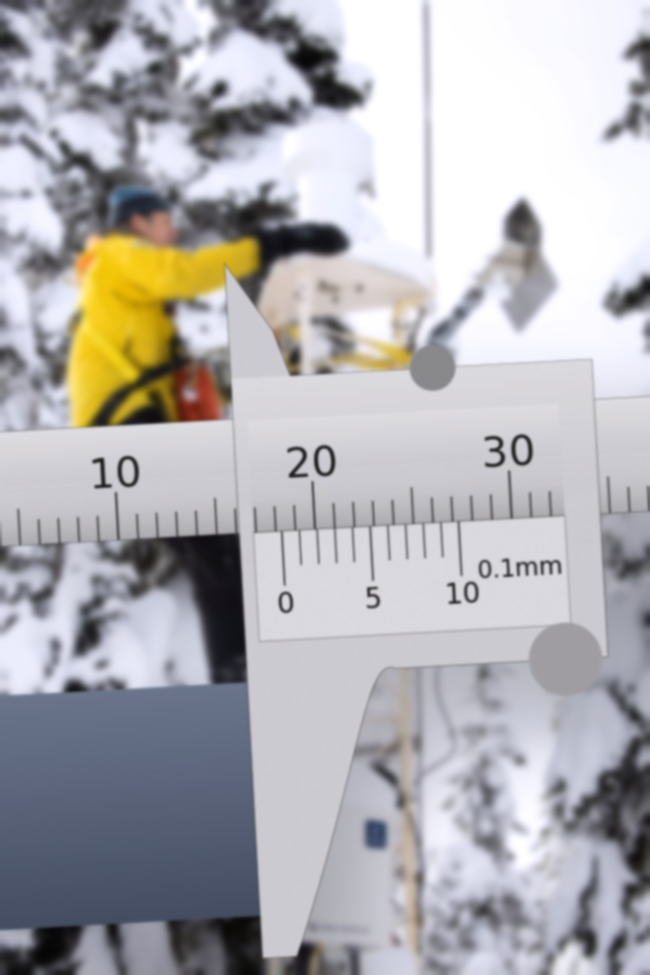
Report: 18.3 mm
